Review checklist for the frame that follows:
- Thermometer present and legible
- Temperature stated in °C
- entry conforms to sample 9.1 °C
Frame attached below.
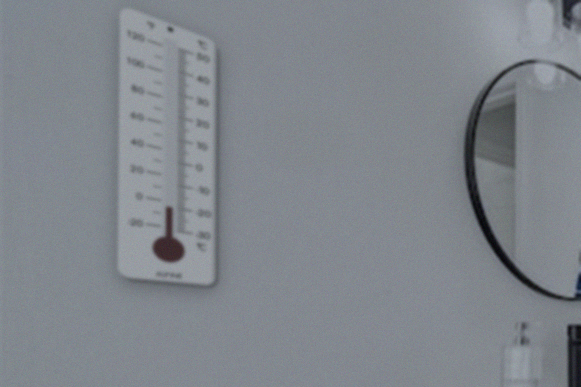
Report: -20 °C
